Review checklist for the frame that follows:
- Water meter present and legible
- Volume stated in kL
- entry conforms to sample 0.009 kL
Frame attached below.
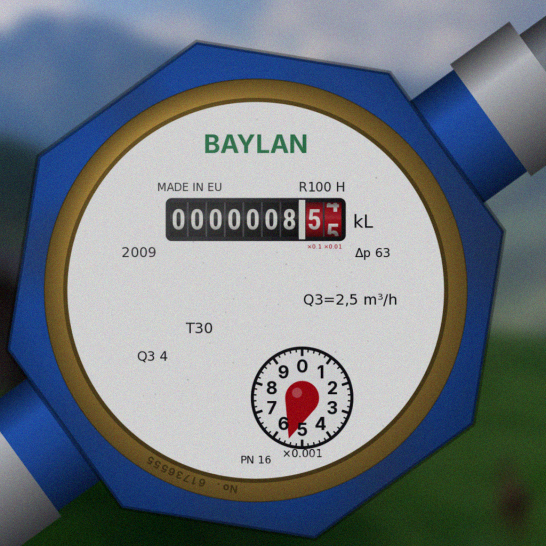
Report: 8.545 kL
